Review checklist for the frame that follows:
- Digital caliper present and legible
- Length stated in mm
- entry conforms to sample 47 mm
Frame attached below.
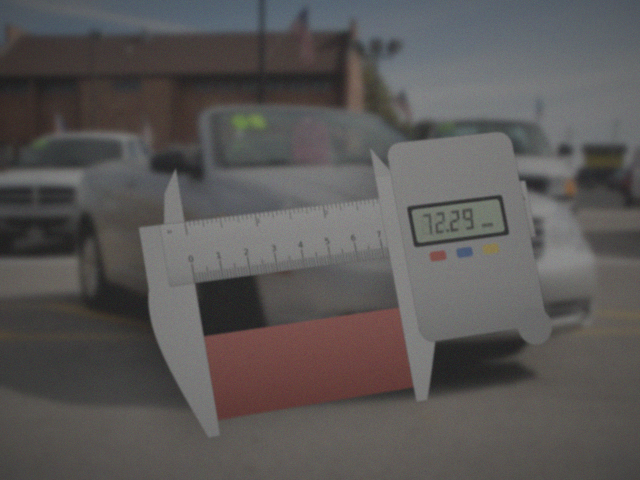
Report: 72.29 mm
